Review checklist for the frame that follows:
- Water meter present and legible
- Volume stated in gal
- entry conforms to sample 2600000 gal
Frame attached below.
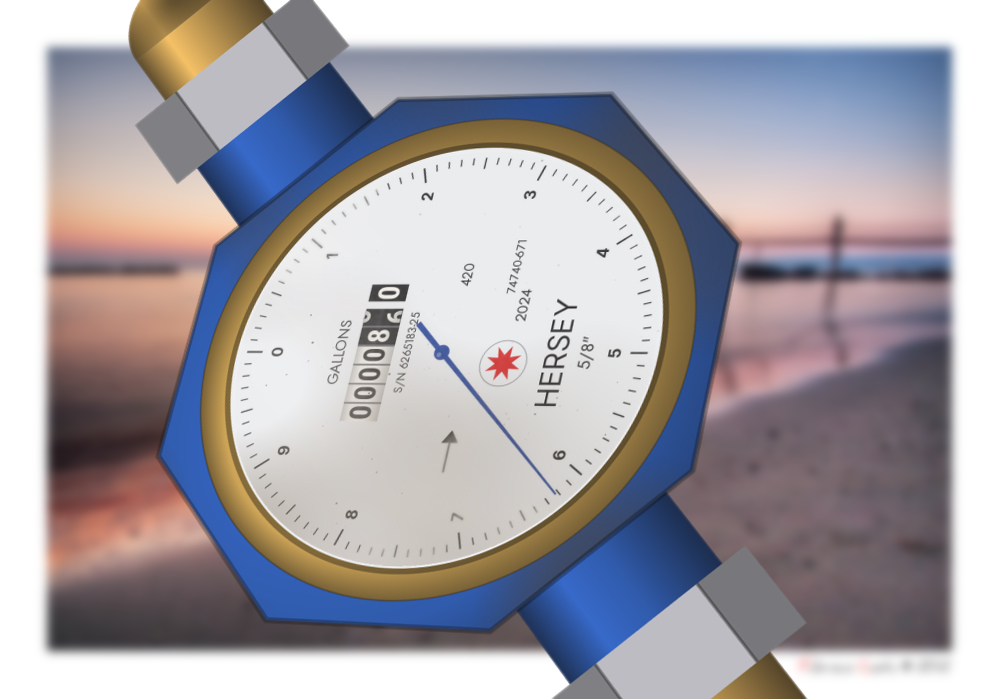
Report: 856.2 gal
